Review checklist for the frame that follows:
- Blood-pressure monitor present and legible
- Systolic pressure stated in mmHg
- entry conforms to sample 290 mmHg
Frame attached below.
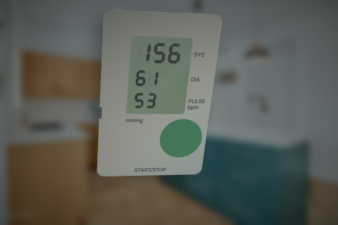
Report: 156 mmHg
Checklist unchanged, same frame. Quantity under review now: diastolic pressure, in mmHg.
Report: 61 mmHg
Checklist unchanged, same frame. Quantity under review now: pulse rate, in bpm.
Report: 53 bpm
